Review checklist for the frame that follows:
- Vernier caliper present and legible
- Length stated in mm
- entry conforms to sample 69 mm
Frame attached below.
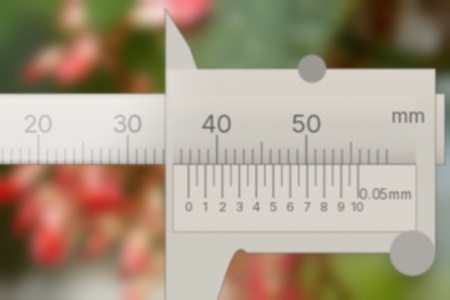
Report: 36.8 mm
